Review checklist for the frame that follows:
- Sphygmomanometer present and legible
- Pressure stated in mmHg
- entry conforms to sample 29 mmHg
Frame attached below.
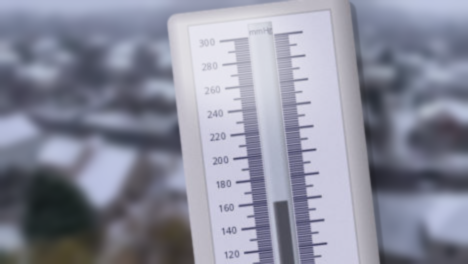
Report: 160 mmHg
